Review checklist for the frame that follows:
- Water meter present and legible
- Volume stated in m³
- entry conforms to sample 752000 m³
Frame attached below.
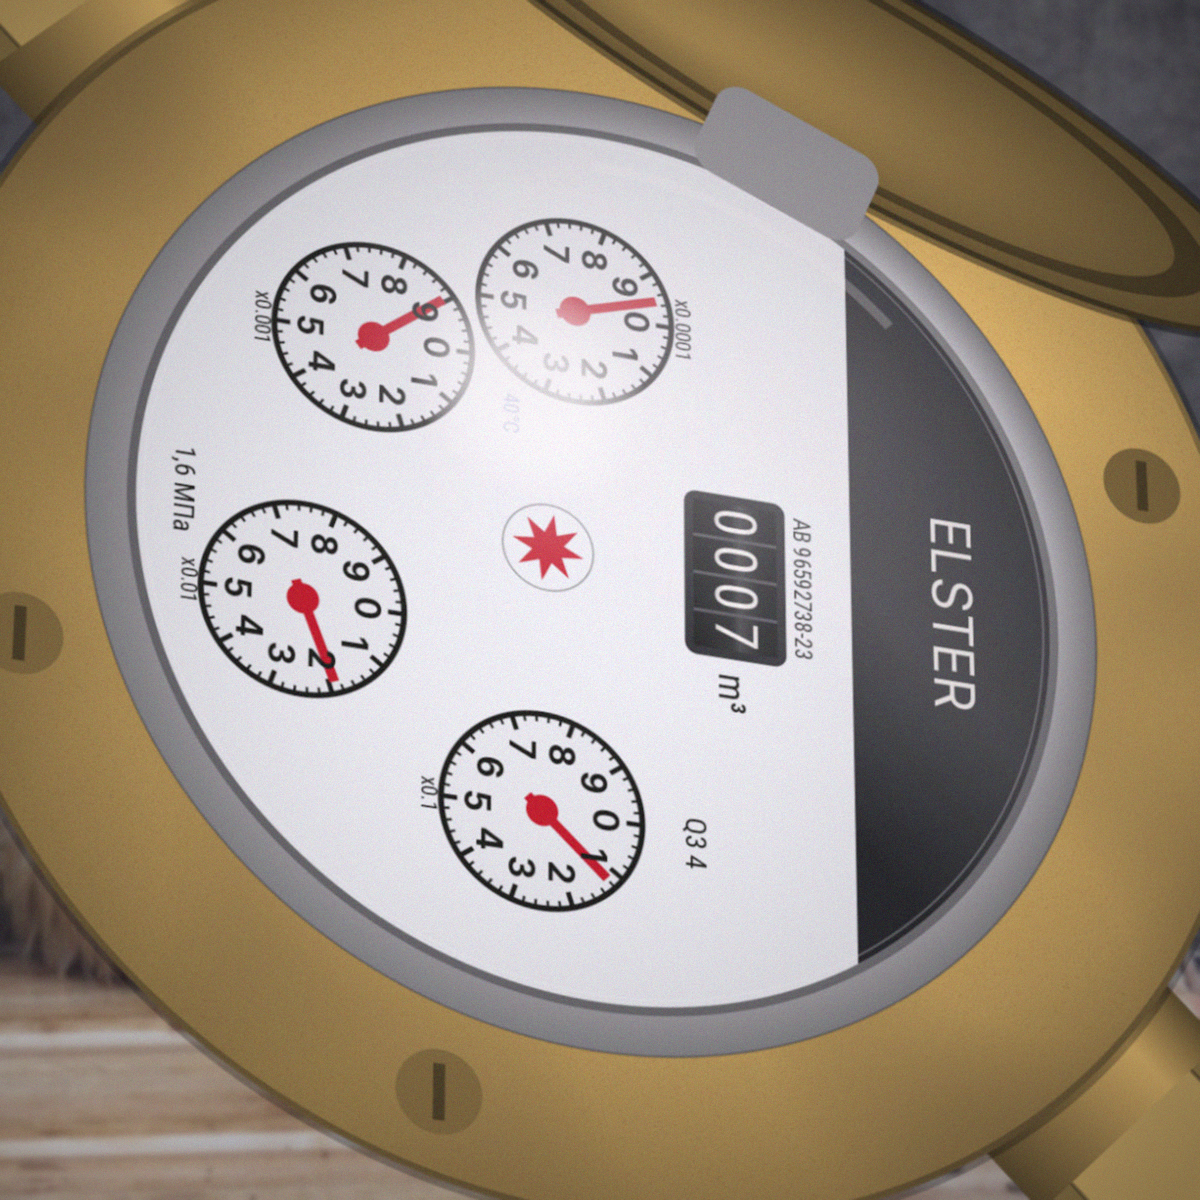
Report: 7.1189 m³
